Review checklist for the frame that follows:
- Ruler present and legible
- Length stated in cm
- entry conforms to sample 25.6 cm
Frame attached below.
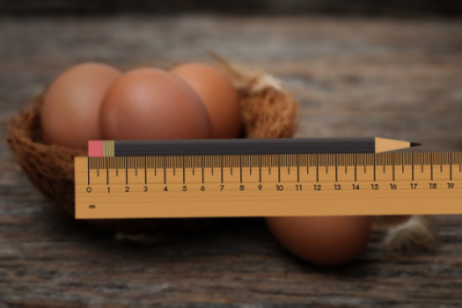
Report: 17.5 cm
